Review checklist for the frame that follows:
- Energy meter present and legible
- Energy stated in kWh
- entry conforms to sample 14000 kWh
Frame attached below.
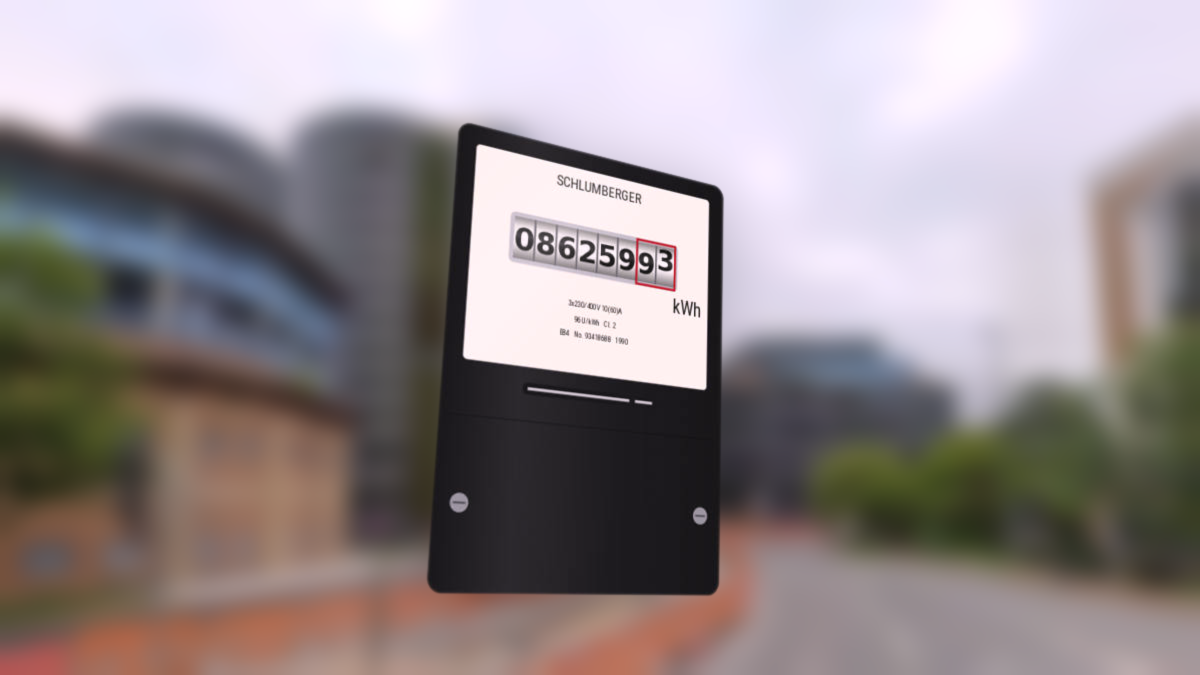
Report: 86259.93 kWh
